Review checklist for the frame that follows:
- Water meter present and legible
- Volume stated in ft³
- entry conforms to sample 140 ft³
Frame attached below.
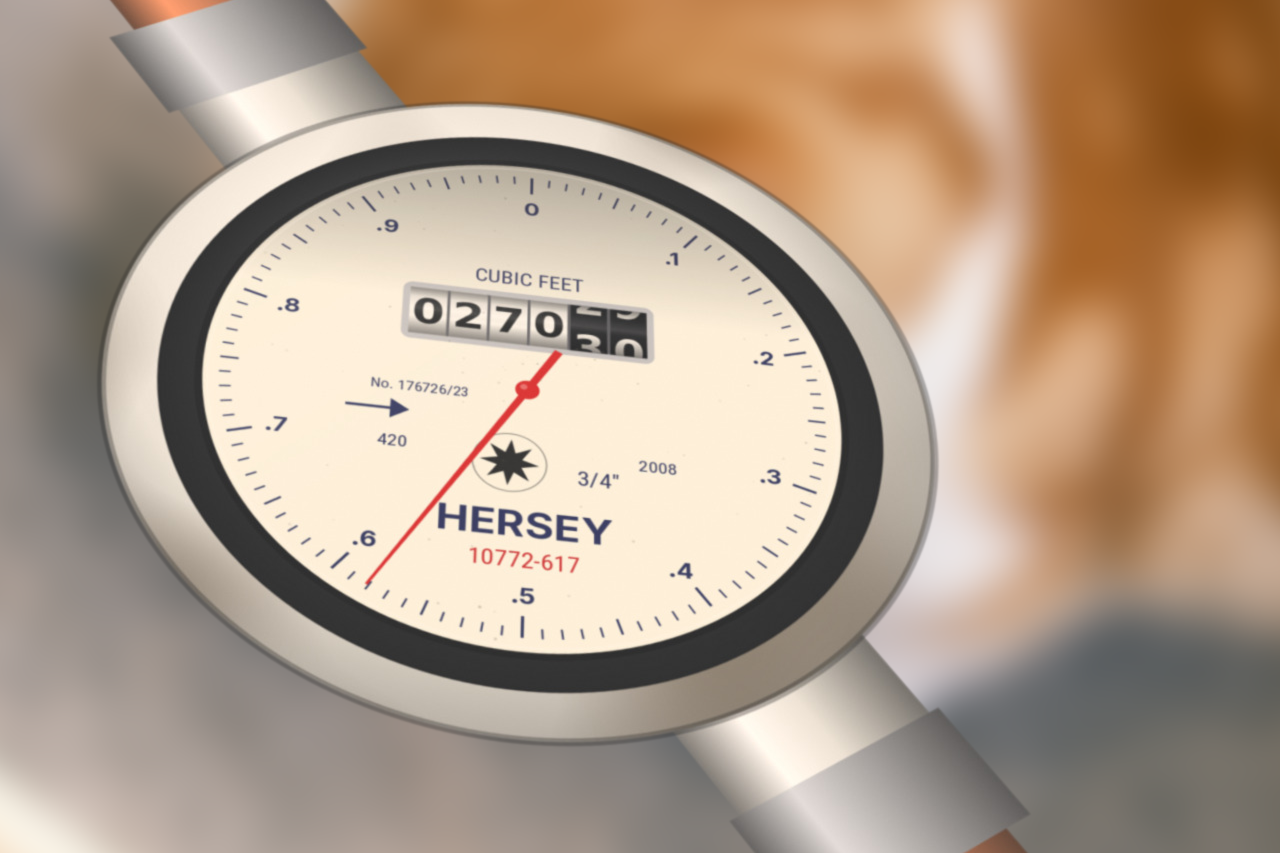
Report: 27029.58 ft³
